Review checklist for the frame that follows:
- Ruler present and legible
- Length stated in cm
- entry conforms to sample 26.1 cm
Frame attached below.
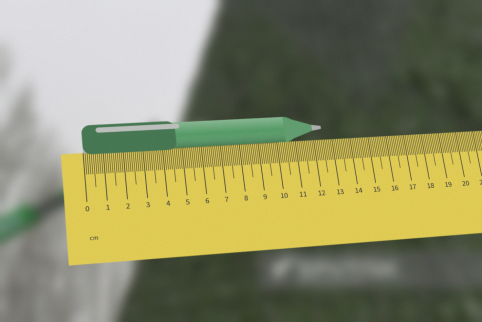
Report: 12.5 cm
